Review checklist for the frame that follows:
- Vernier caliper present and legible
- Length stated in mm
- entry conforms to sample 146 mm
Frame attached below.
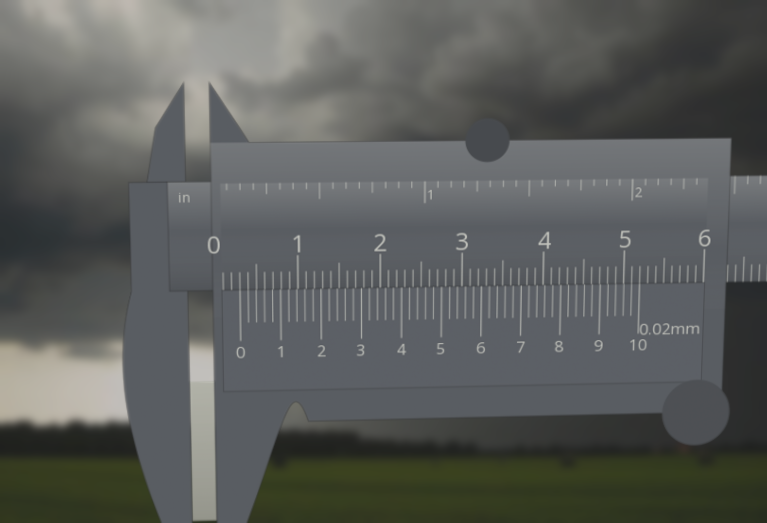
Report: 3.0 mm
